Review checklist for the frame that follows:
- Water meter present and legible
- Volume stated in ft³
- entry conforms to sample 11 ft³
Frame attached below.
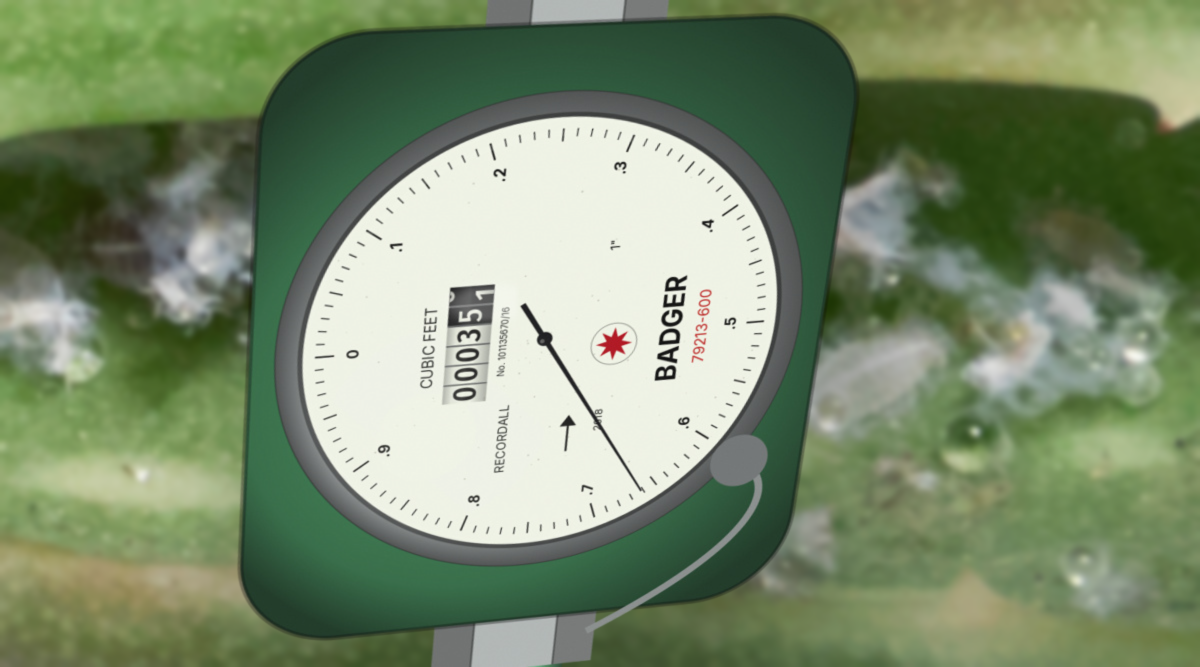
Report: 350.66 ft³
